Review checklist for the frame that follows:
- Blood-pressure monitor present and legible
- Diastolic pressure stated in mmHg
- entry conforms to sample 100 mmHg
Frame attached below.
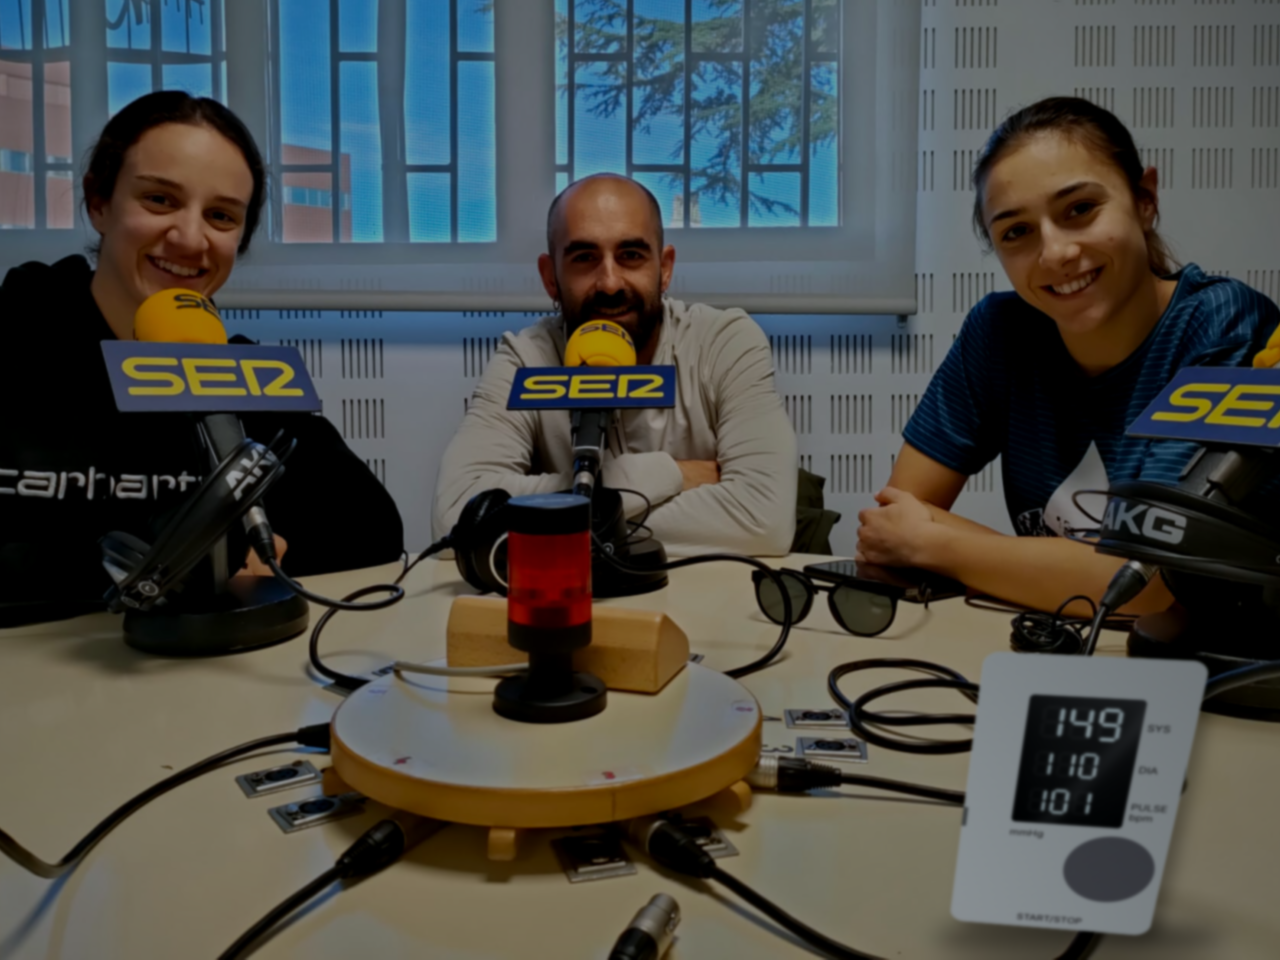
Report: 110 mmHg
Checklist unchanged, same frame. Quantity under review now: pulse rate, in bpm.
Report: 101 bpm
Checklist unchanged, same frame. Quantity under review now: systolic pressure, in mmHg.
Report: 149 mmHg
